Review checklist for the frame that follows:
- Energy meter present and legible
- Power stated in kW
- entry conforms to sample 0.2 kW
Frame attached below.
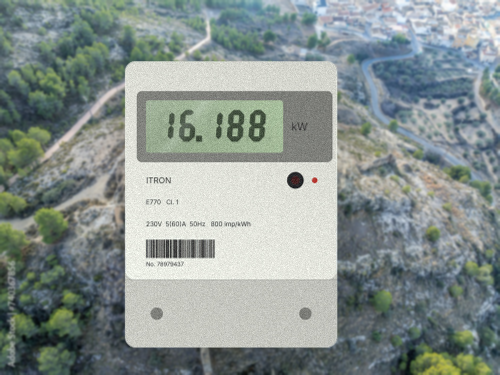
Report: 16.188 kW
